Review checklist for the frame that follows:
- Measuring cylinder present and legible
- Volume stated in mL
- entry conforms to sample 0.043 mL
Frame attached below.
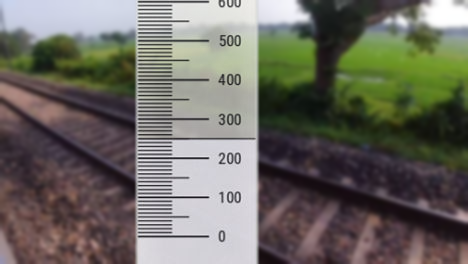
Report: 250 mL
